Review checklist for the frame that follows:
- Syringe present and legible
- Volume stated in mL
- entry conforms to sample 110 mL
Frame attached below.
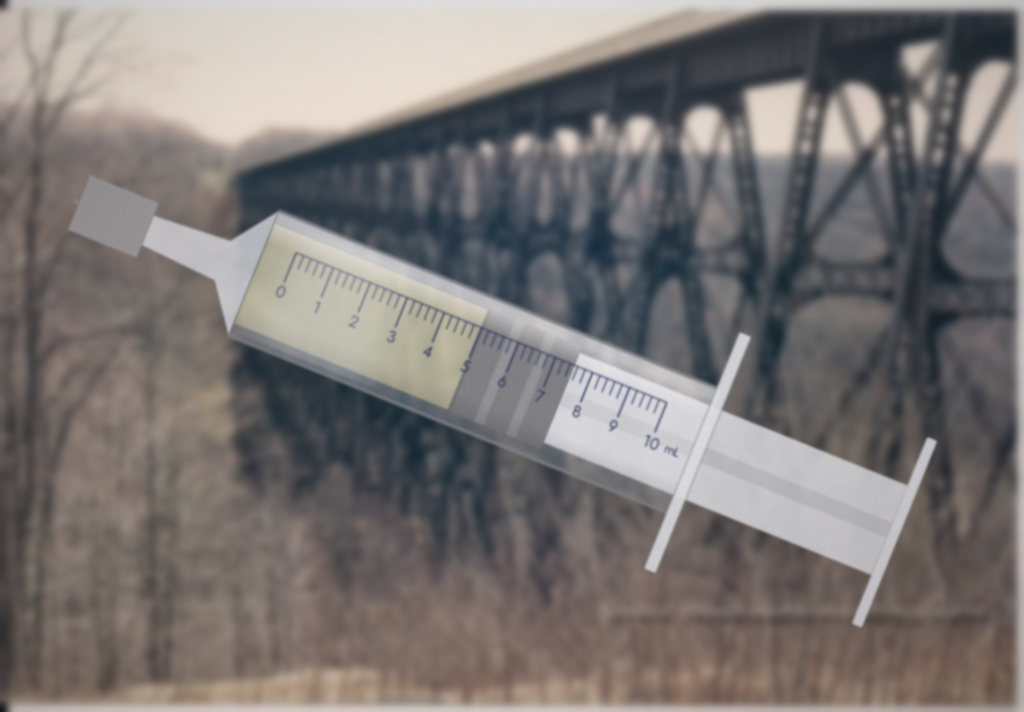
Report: 5 mL
